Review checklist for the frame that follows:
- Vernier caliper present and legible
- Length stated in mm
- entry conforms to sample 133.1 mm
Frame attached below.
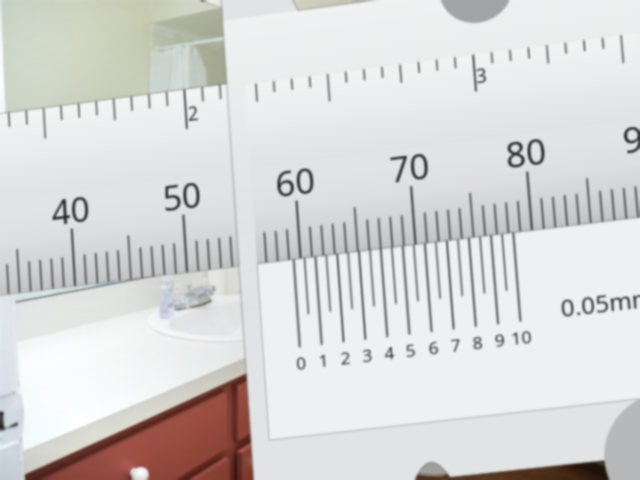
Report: 59.4 mm
